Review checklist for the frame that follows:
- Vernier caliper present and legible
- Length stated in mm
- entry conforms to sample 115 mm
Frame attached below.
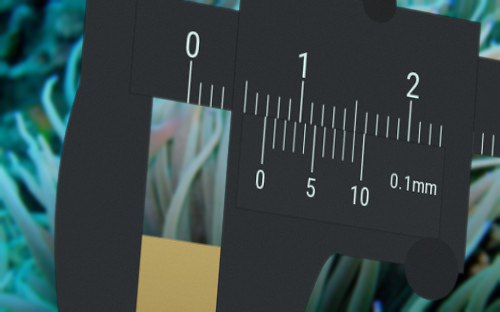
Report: 6.9 mm
